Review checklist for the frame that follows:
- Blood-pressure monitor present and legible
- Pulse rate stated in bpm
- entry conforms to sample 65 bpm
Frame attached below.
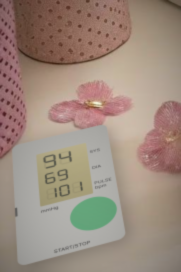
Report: 101 bpm
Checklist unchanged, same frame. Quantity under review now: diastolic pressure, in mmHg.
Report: 69 mmHg
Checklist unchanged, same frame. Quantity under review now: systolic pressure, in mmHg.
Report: 94 mmHg
